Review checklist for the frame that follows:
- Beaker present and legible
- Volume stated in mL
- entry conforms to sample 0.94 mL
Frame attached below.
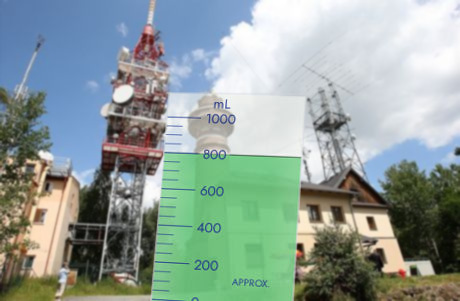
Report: 800 mL
